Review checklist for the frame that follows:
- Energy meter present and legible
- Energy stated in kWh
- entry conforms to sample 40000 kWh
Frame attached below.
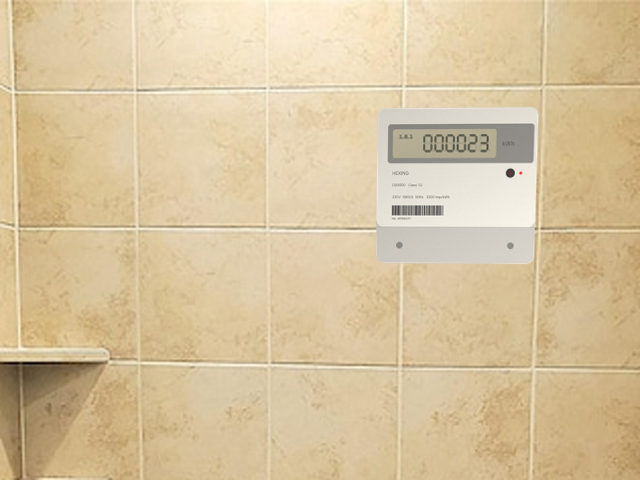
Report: 23 kWh
